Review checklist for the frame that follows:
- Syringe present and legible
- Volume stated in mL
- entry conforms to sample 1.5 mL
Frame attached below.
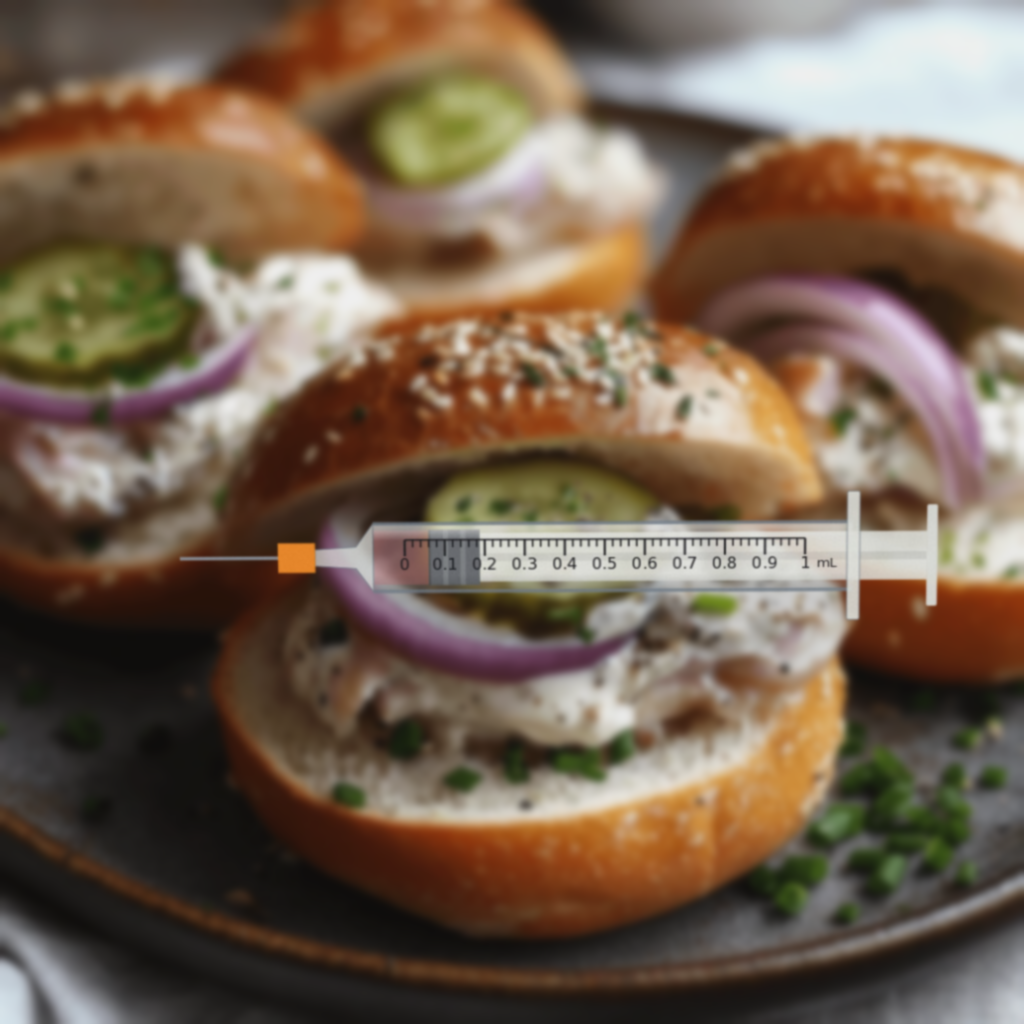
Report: 0.06 mL
